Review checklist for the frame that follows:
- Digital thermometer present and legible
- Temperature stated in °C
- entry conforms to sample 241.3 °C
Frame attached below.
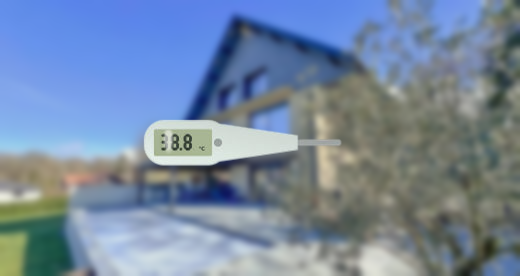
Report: 38.8 °C
